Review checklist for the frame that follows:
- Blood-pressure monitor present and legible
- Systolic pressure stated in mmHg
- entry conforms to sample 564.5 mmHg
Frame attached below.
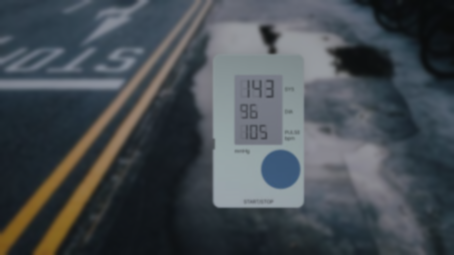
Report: 143 mmHg
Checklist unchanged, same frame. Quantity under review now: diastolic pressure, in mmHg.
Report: 96 mmHg
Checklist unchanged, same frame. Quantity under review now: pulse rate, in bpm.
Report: 105 bpm
